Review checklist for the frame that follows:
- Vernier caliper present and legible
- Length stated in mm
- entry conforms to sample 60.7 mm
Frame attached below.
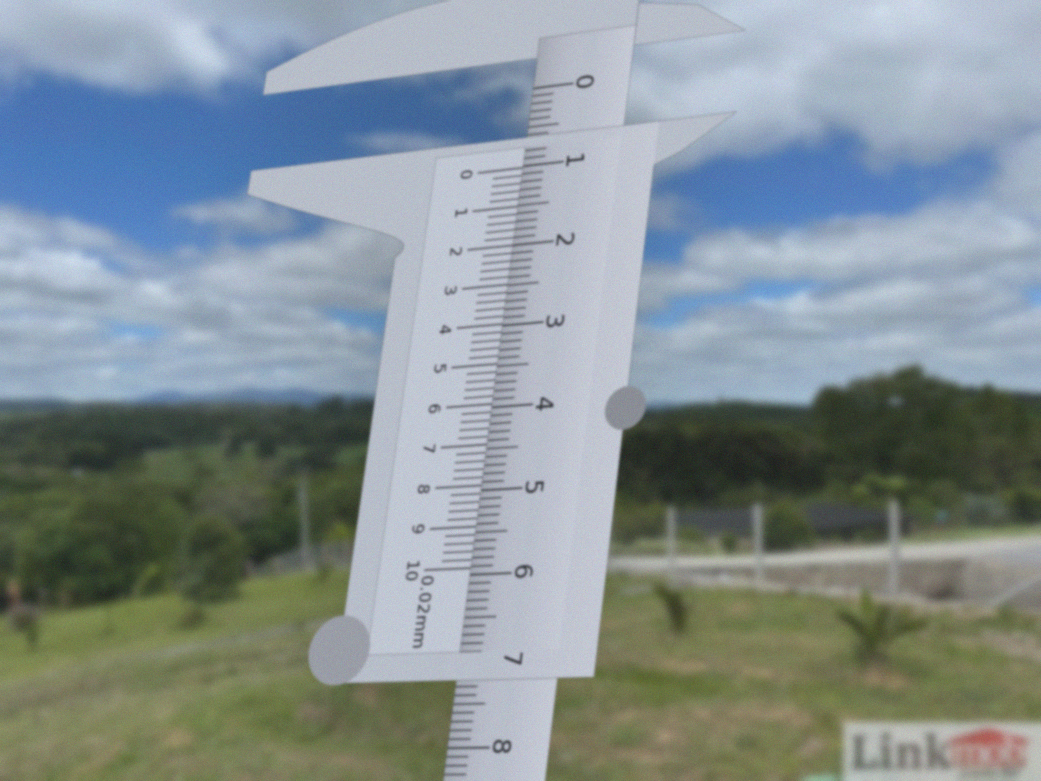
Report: 10.2 mm
